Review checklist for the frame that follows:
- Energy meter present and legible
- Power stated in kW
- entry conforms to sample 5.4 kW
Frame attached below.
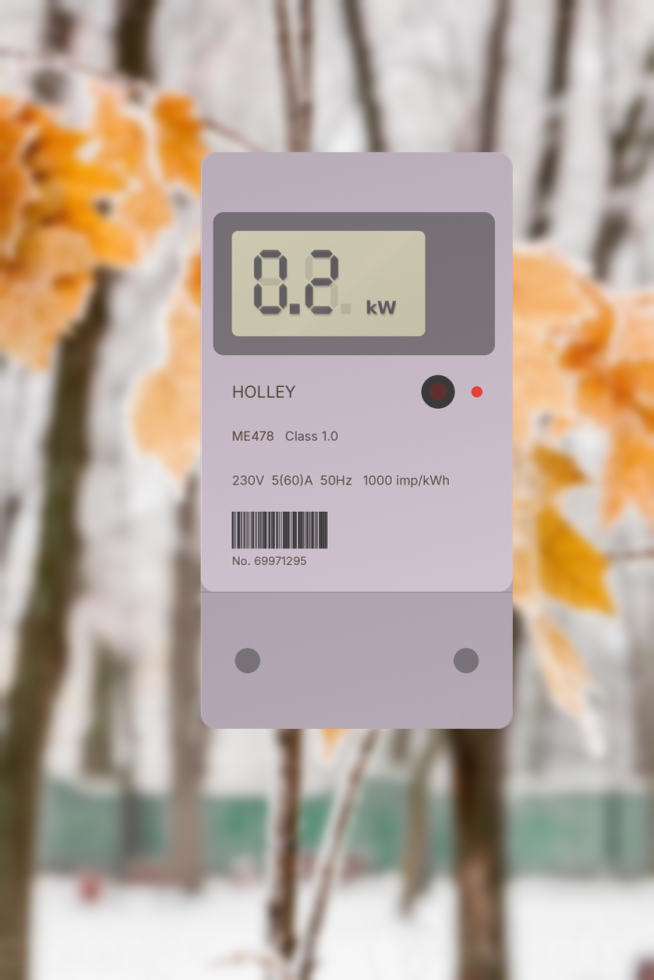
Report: 0.2 kW
